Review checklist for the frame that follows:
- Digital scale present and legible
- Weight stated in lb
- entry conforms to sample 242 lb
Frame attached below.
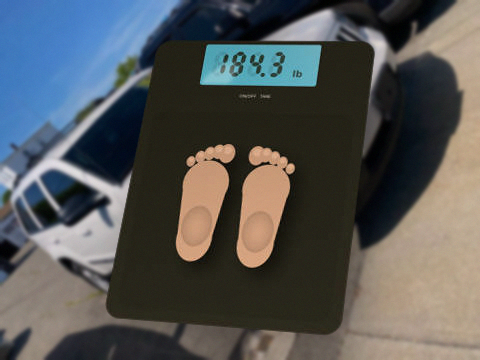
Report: 184.3 lb
